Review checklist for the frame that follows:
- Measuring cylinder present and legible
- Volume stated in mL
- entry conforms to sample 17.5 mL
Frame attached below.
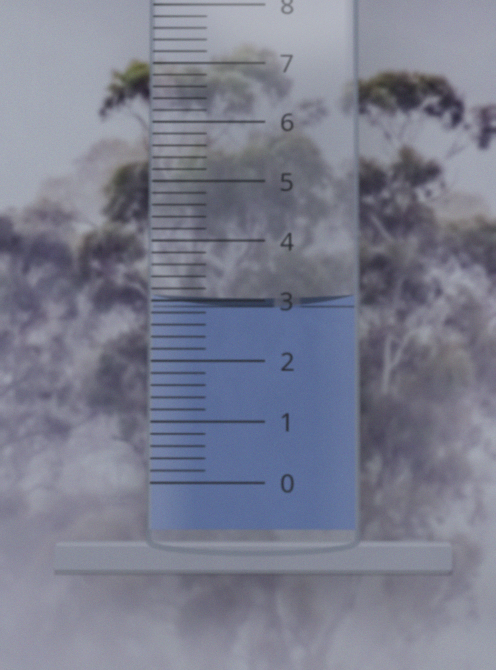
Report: 2.9 mL
